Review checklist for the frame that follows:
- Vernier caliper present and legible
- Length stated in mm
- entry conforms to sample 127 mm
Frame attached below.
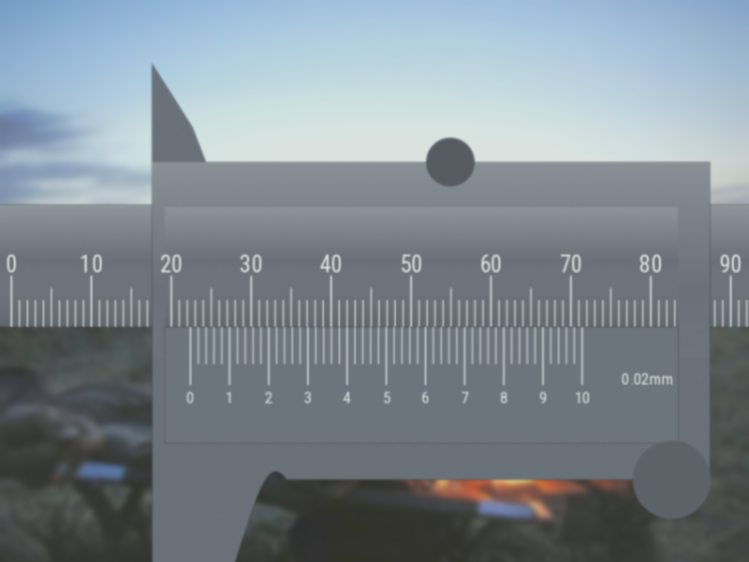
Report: 22.4 mm
